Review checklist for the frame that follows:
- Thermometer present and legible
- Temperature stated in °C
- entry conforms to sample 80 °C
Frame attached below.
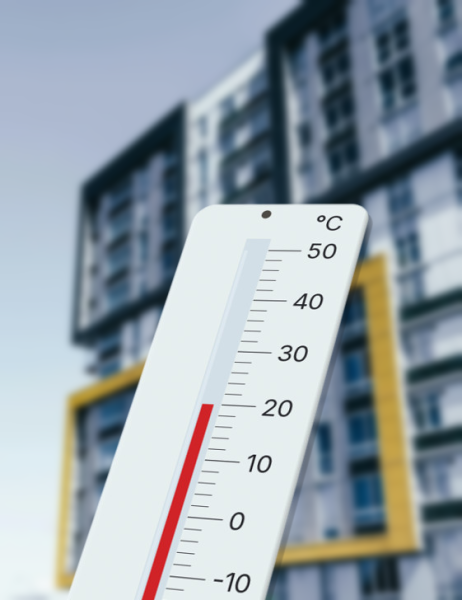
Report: 20 °C
